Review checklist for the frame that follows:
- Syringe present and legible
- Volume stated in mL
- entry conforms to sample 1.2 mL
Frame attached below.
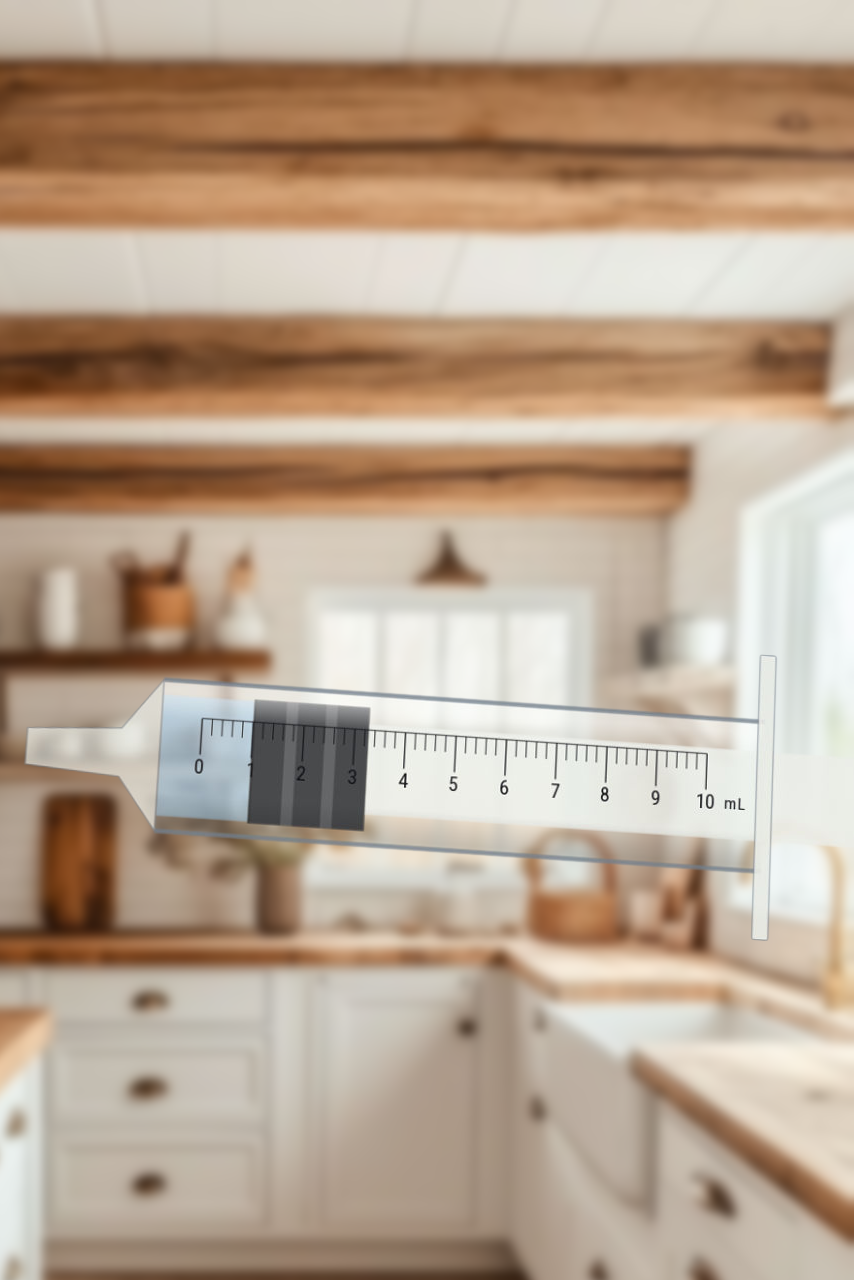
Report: 1 mL
